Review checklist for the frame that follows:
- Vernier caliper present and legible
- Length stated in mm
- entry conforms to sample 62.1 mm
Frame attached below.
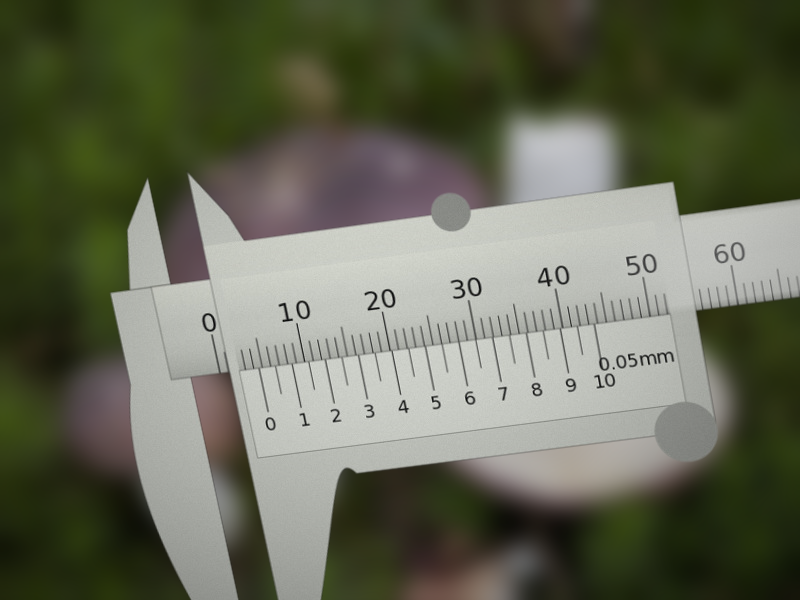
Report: 4.6 mm
